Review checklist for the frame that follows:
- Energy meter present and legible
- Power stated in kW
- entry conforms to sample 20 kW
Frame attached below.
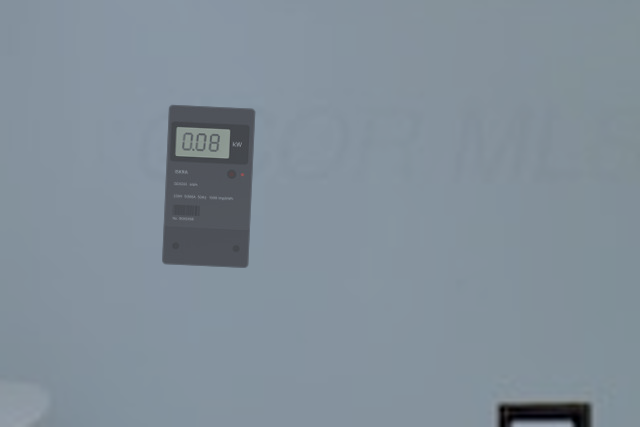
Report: 0.08 kW
